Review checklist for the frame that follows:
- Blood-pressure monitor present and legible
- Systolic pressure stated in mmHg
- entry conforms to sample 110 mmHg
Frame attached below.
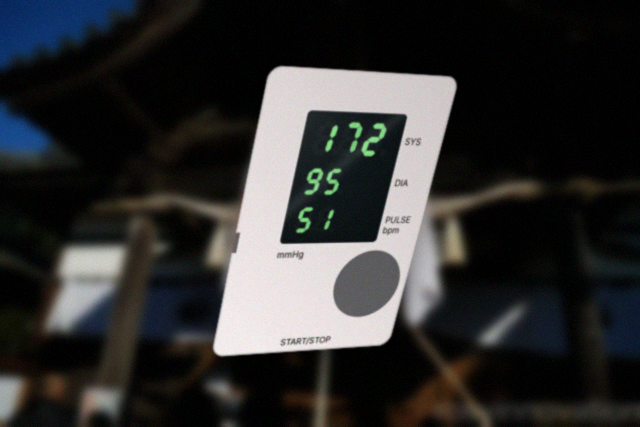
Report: 172 mmHg
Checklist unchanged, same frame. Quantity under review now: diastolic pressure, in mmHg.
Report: 95 mmHg
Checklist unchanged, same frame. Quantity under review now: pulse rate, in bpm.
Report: 51 bpm
